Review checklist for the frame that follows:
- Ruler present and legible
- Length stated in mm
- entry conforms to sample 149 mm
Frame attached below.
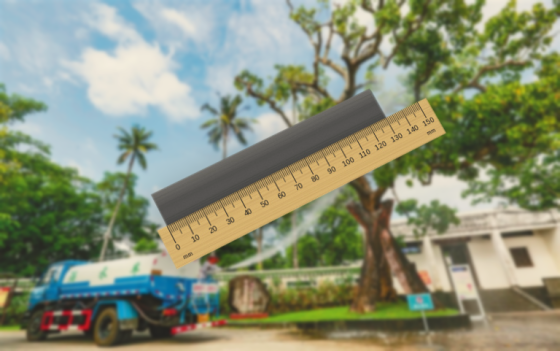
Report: 130 mm
